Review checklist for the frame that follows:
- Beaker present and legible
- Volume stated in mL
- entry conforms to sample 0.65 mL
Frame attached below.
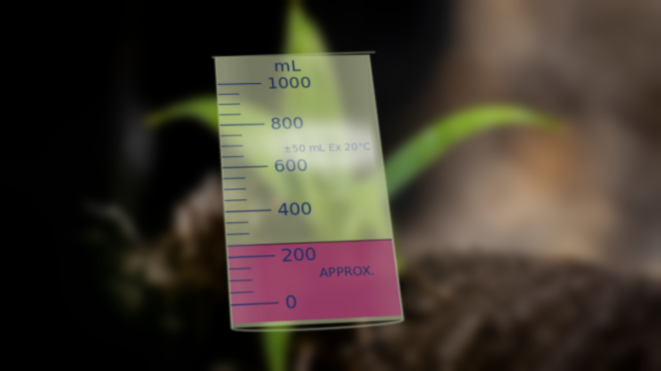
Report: 250 mL
